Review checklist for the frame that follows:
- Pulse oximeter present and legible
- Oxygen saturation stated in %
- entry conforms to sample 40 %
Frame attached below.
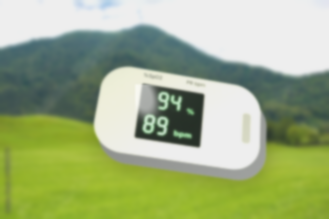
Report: 94 %
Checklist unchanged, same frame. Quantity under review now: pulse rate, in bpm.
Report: 89 bpm
